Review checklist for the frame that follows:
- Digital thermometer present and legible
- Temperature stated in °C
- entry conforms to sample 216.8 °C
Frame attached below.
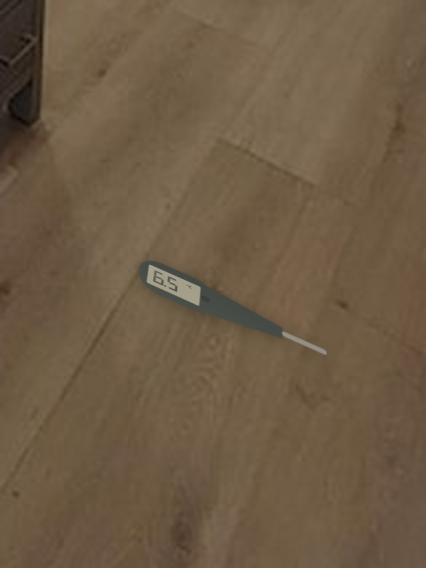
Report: 6.5 °C
